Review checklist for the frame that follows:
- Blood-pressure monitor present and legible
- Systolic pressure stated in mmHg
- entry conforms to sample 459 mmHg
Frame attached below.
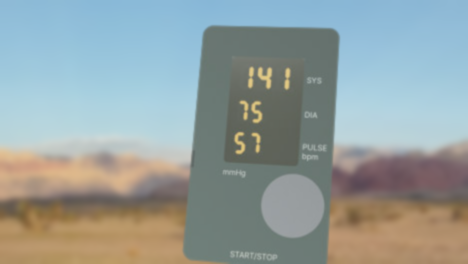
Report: 141 mmHg
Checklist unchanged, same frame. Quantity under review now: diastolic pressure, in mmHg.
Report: 75 mmHg
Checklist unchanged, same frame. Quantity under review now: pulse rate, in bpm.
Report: 57 bpm
